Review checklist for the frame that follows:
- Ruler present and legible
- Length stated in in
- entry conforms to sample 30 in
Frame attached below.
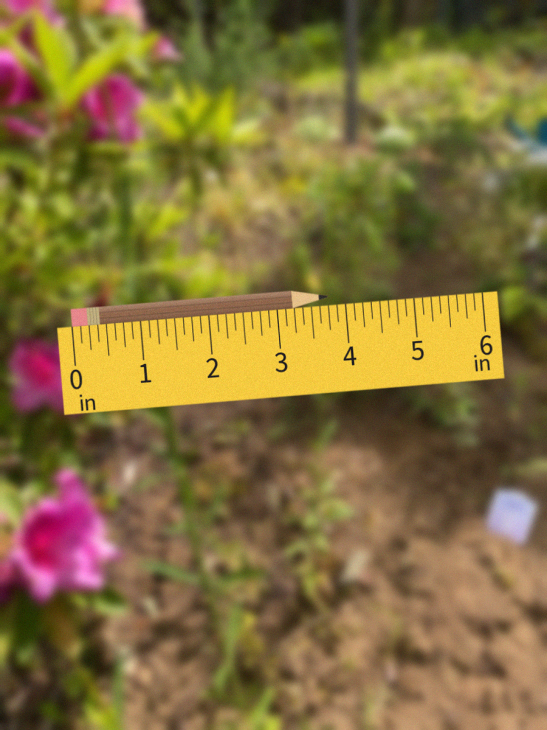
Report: 3.75 in
